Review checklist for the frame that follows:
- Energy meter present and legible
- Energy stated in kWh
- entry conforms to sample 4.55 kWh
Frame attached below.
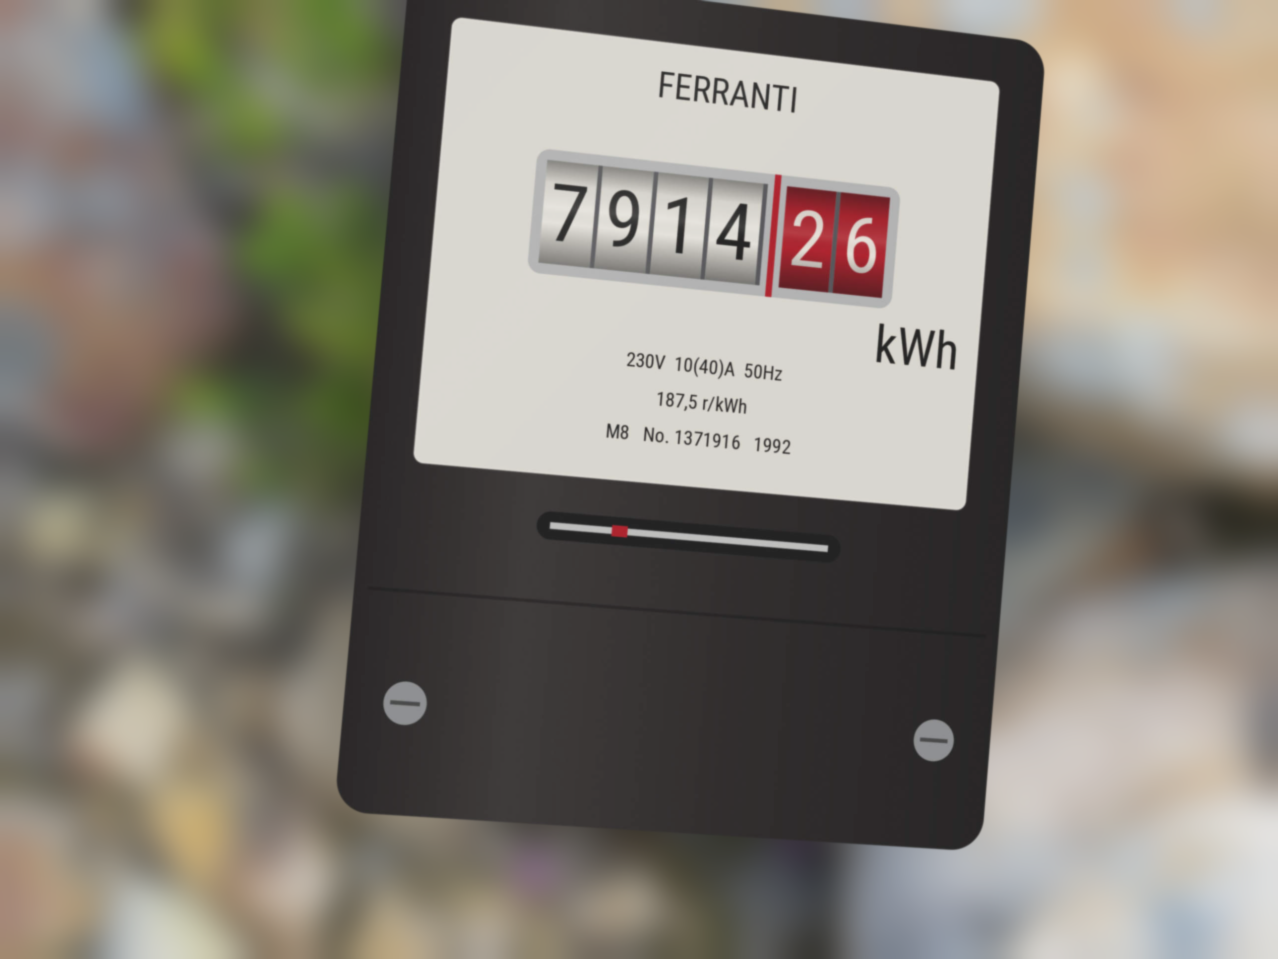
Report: 7914.26 kWh
